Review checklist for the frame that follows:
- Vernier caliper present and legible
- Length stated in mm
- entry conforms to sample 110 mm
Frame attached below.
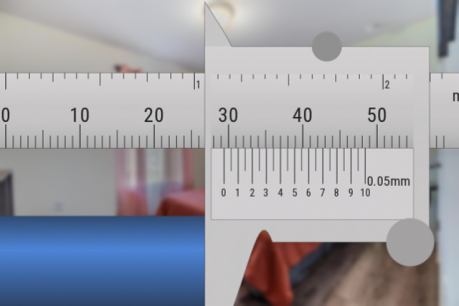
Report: 29.4 mm
